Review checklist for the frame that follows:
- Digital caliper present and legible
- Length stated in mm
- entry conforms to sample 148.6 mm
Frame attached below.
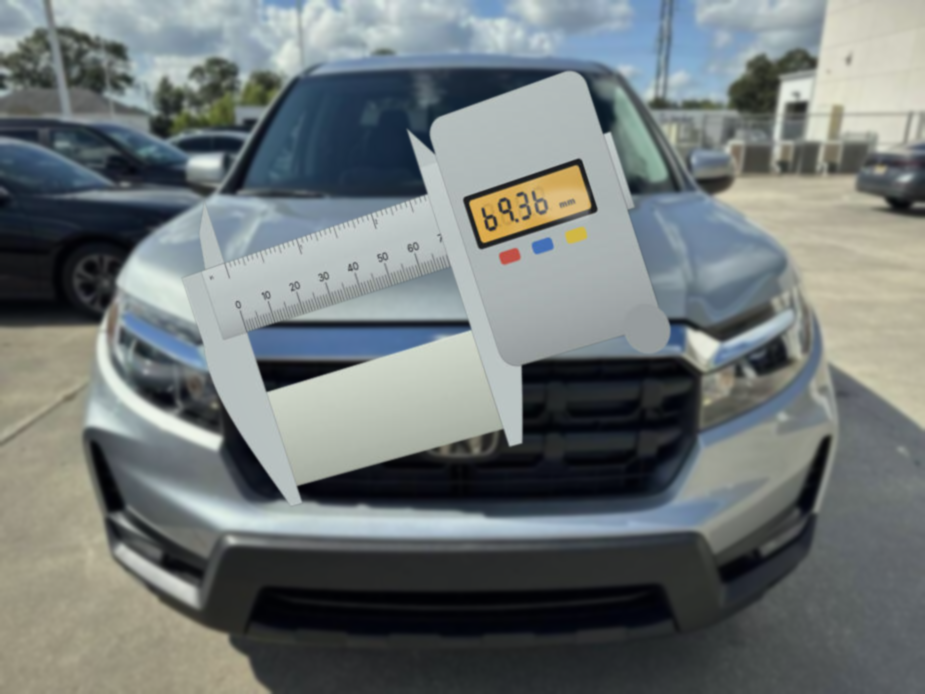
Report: 69.36 mm
